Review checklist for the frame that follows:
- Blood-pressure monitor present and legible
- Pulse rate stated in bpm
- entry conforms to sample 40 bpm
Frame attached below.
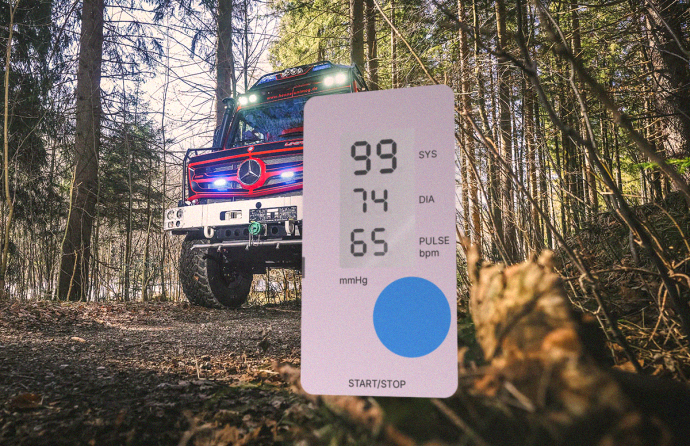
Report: 65 bpm
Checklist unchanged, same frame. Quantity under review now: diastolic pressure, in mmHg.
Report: 74 mmHg
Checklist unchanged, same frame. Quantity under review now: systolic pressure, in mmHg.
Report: 99 mmHg
